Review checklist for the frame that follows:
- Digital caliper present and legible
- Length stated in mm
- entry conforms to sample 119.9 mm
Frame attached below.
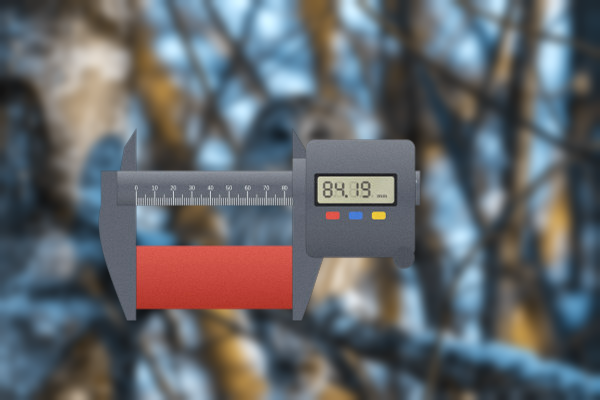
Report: 84.19 mm
